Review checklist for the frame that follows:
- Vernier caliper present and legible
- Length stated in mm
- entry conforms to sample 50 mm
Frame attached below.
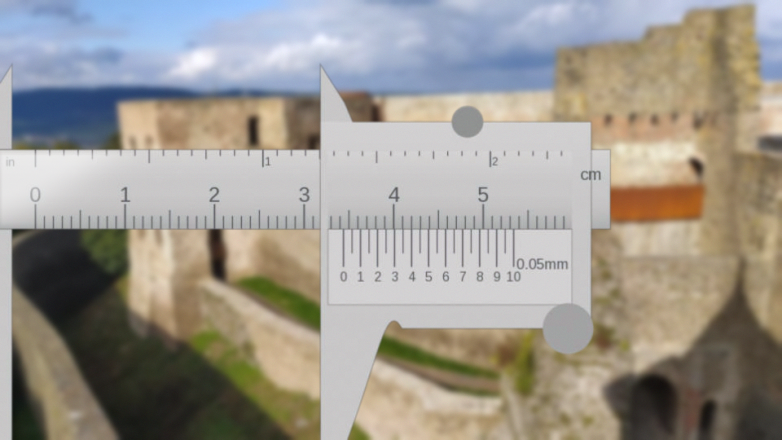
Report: 34.4 mm
